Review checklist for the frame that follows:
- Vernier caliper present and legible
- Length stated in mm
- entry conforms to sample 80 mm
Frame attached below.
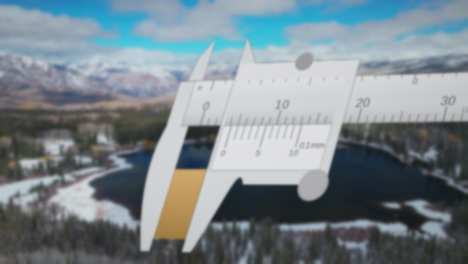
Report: 4.2 mm
